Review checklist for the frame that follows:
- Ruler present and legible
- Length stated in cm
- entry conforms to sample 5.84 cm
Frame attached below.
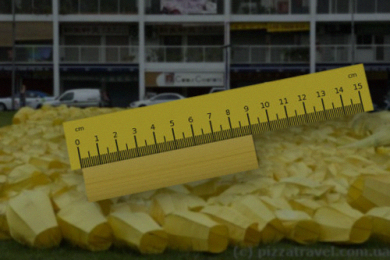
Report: 9 cm
